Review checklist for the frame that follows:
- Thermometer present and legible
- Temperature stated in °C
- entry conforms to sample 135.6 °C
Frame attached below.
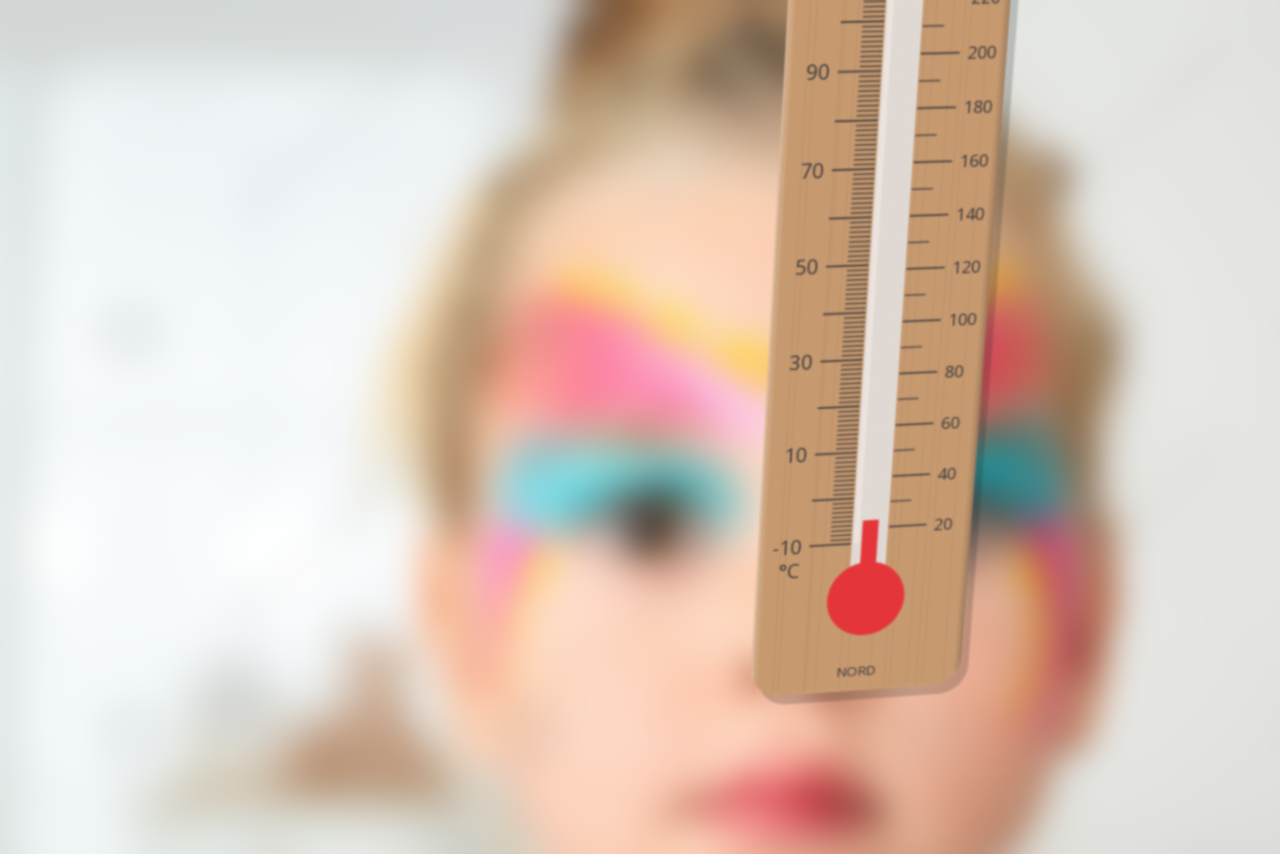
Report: -5 °C
